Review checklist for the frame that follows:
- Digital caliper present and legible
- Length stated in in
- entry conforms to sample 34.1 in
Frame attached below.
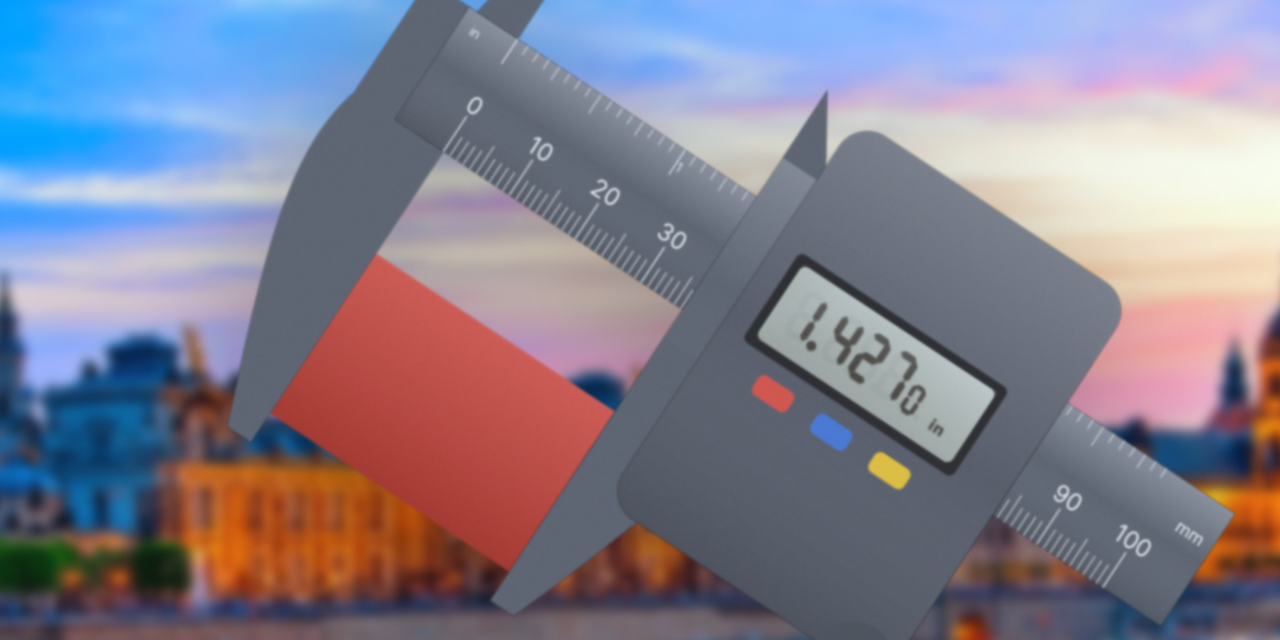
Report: 1.4270 in
